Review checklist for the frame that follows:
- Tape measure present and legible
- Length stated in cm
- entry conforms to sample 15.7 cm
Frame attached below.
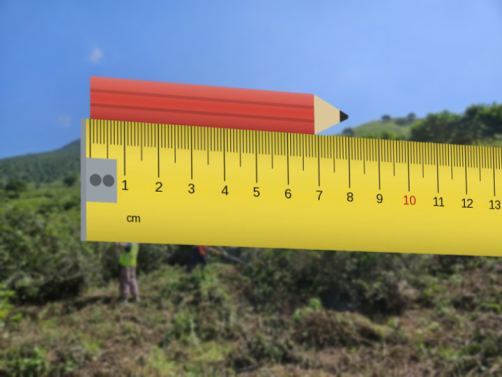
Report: 8 cm
